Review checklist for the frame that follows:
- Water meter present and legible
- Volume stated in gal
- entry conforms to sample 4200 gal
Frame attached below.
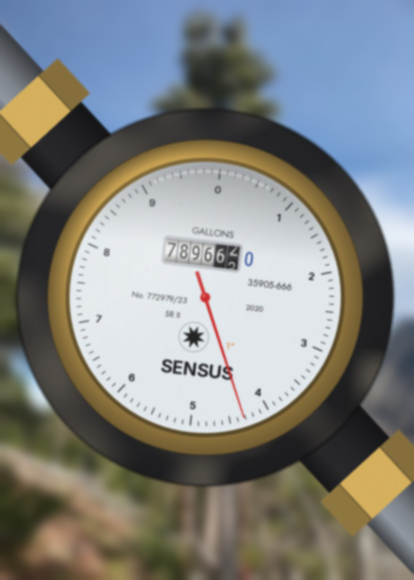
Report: 7896624.3 gal
